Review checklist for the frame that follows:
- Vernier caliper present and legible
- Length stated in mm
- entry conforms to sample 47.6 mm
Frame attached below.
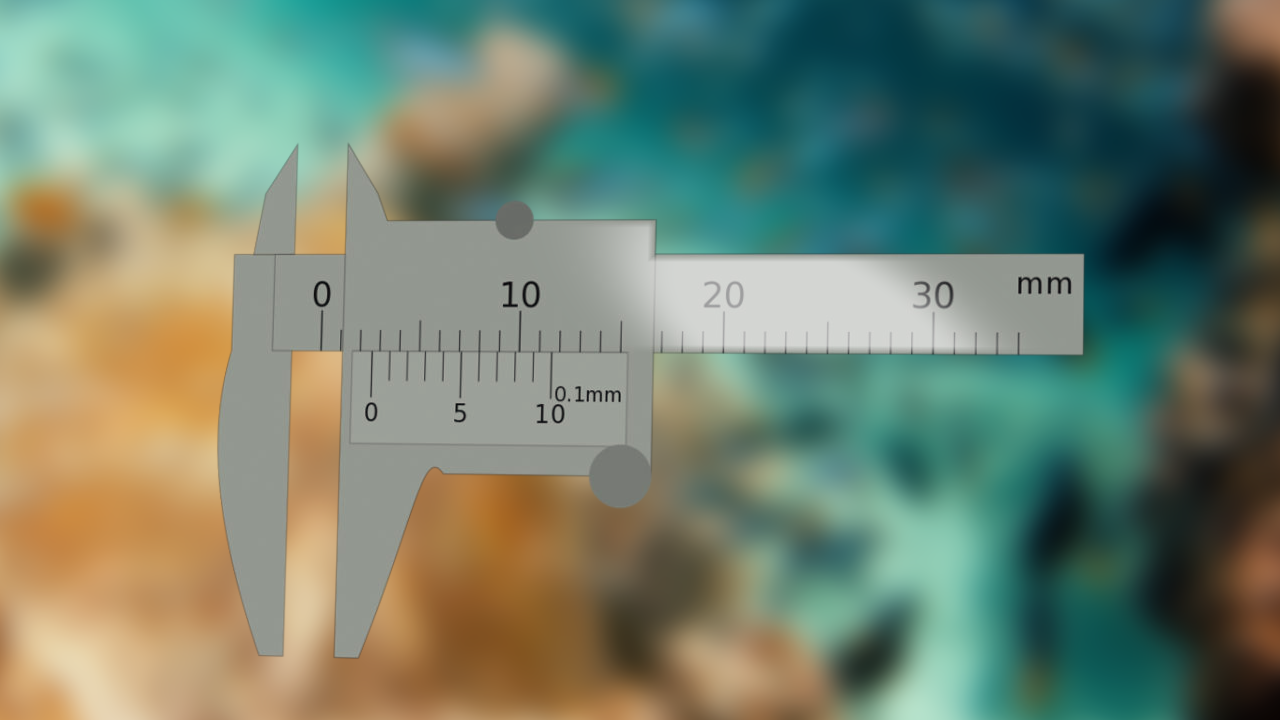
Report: 2.6 mm
